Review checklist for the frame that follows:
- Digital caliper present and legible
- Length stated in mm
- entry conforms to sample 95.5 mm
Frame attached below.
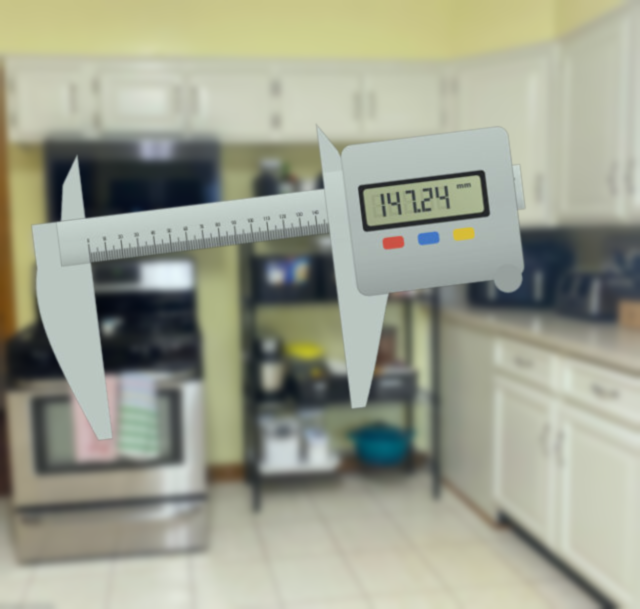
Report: 147.24 mm
